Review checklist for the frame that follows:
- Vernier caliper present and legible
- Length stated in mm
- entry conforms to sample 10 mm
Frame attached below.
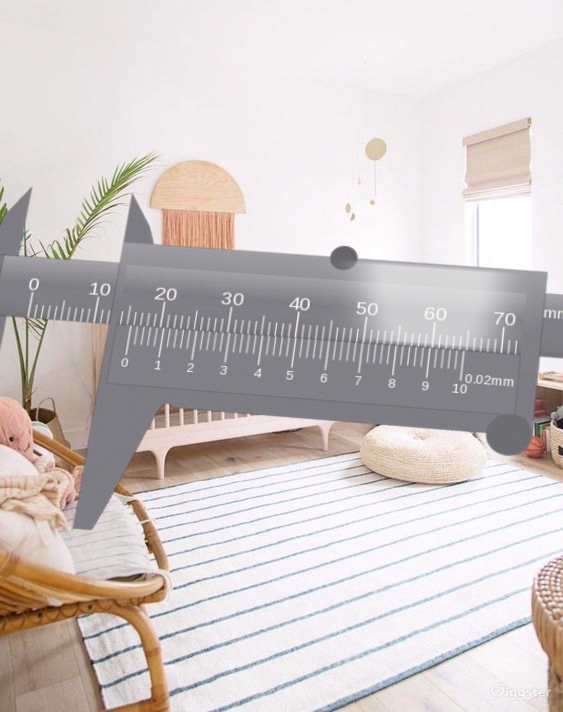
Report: 15.6 mm
